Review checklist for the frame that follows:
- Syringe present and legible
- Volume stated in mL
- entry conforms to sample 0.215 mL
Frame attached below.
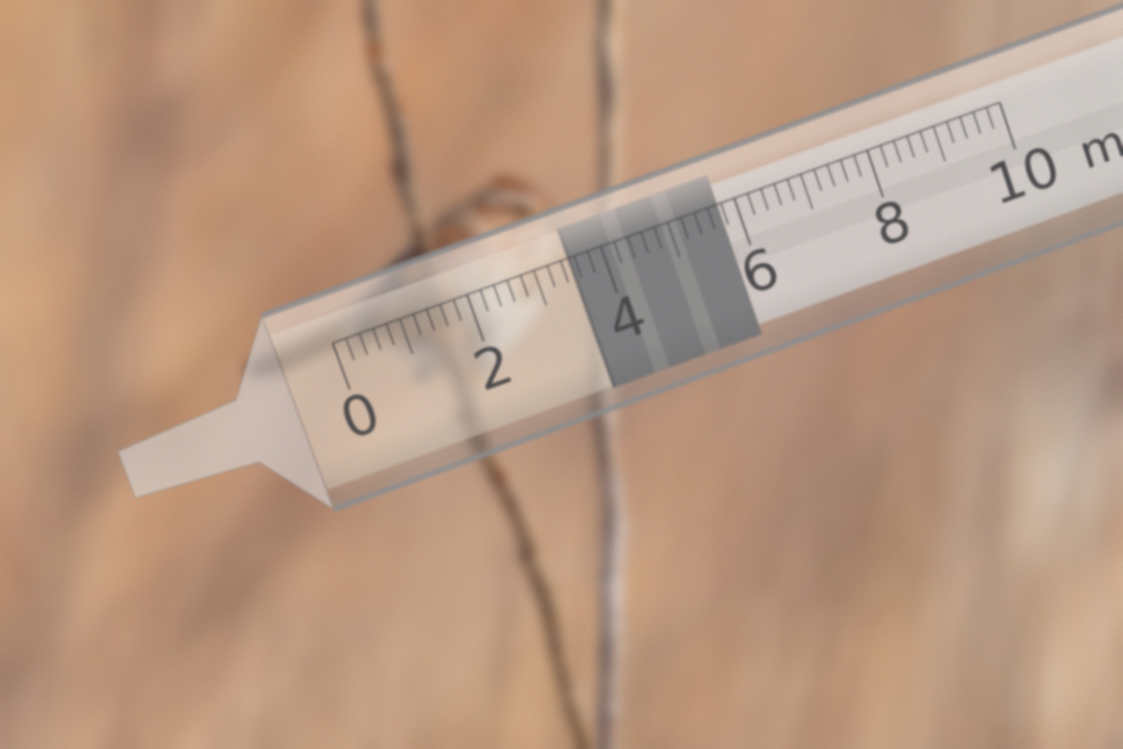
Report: 3.5 mL
